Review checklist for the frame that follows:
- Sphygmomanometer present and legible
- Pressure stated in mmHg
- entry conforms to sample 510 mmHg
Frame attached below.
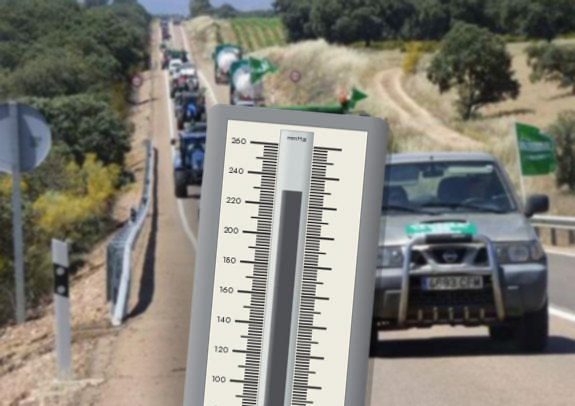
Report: 230 mmHg
